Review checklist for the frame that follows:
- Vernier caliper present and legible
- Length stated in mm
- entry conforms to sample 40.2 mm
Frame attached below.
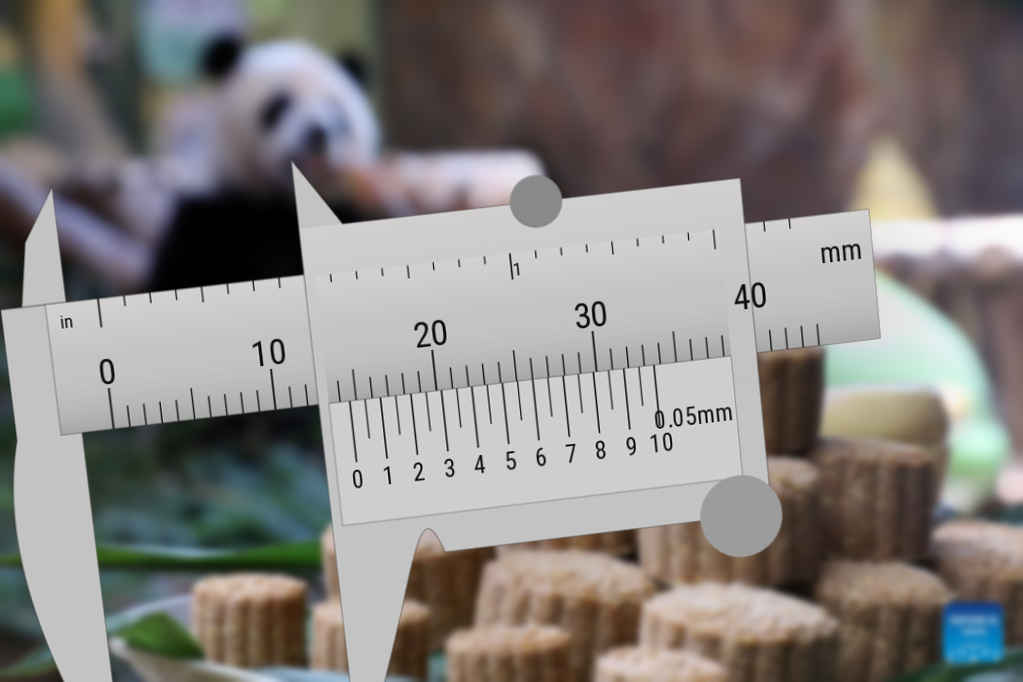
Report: 14.6 mm
